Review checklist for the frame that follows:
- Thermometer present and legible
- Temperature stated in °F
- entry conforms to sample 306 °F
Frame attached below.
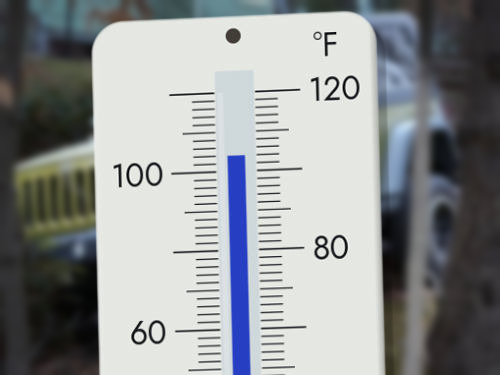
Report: 104 °F
